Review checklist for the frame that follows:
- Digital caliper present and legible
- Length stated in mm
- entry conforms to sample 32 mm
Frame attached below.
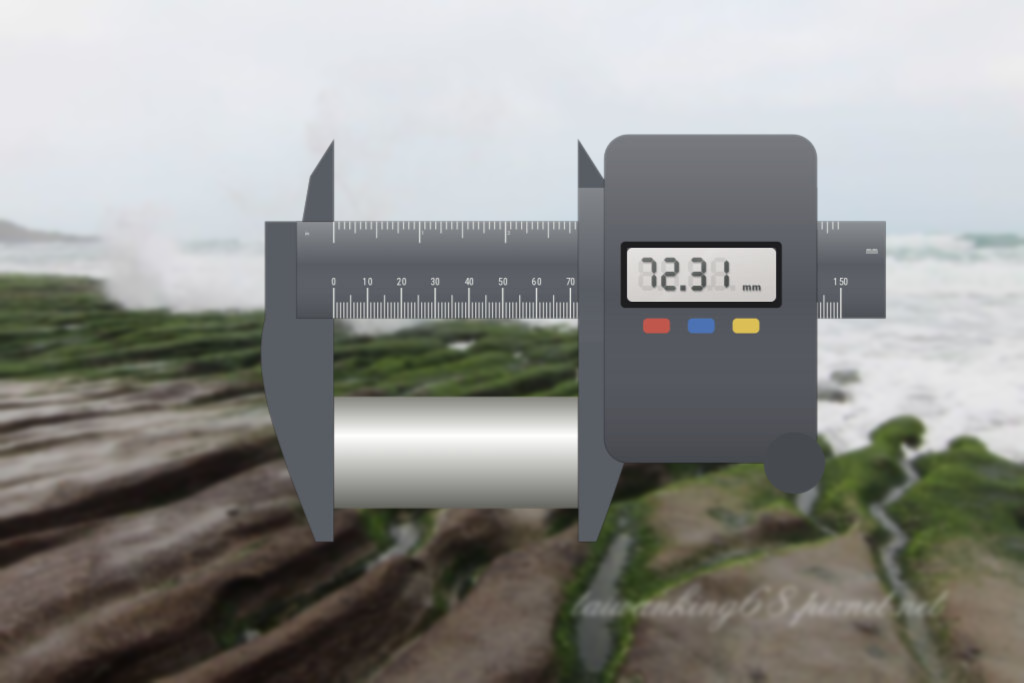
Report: 72.31 mm
